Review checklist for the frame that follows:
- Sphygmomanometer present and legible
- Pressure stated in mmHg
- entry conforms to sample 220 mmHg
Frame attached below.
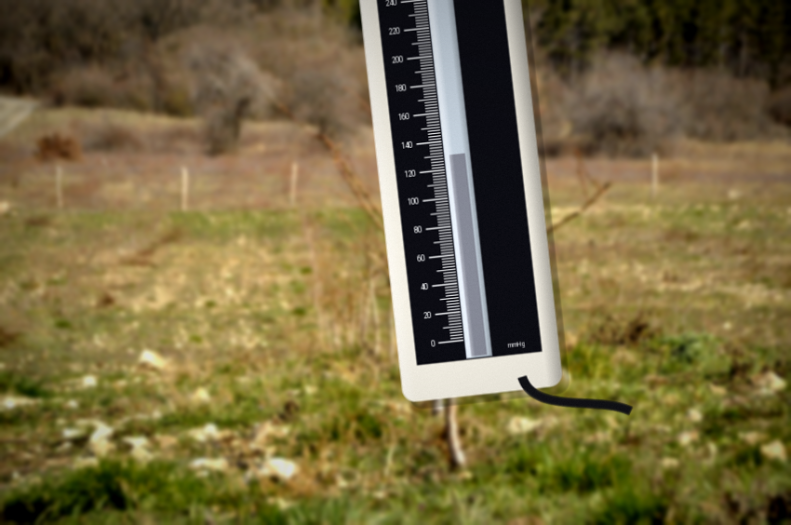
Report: 130 mmHg
